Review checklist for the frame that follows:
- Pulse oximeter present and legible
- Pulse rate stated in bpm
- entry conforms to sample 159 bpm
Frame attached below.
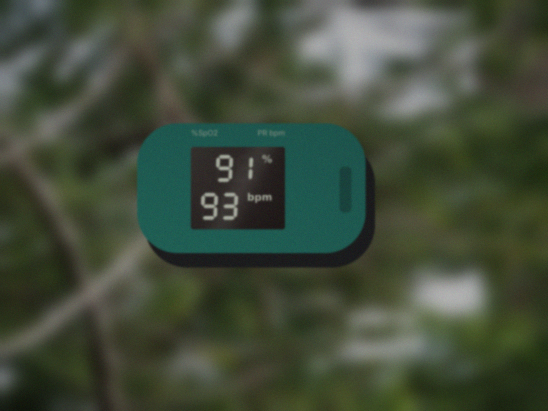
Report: 93 bpm
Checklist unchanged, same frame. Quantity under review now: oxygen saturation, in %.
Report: 91 %
